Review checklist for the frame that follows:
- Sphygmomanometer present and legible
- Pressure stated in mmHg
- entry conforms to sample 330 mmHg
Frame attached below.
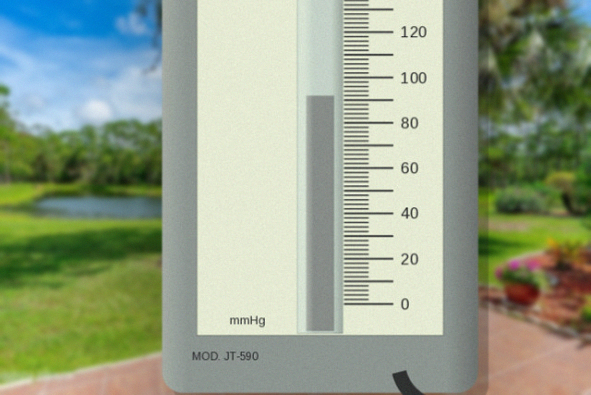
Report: 92 mmHg
